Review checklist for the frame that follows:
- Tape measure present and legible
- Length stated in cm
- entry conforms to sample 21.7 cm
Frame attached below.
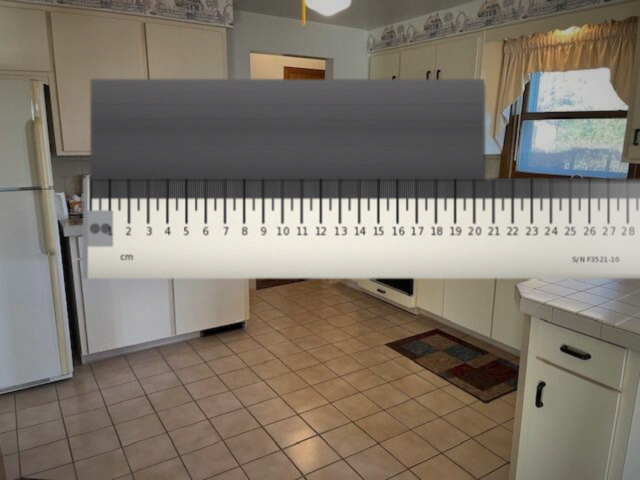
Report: 20.5 cm
